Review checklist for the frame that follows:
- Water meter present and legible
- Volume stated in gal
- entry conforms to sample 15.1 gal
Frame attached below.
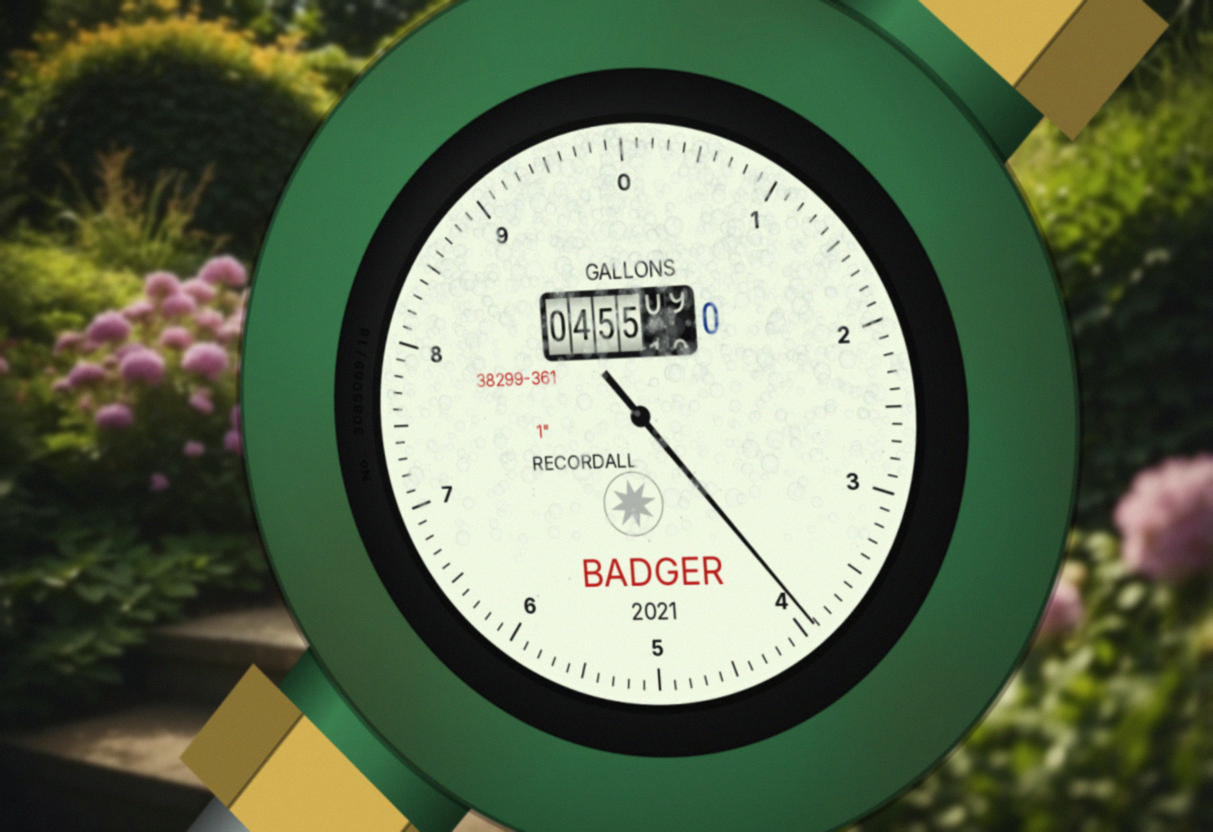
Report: 455093.9 gal
